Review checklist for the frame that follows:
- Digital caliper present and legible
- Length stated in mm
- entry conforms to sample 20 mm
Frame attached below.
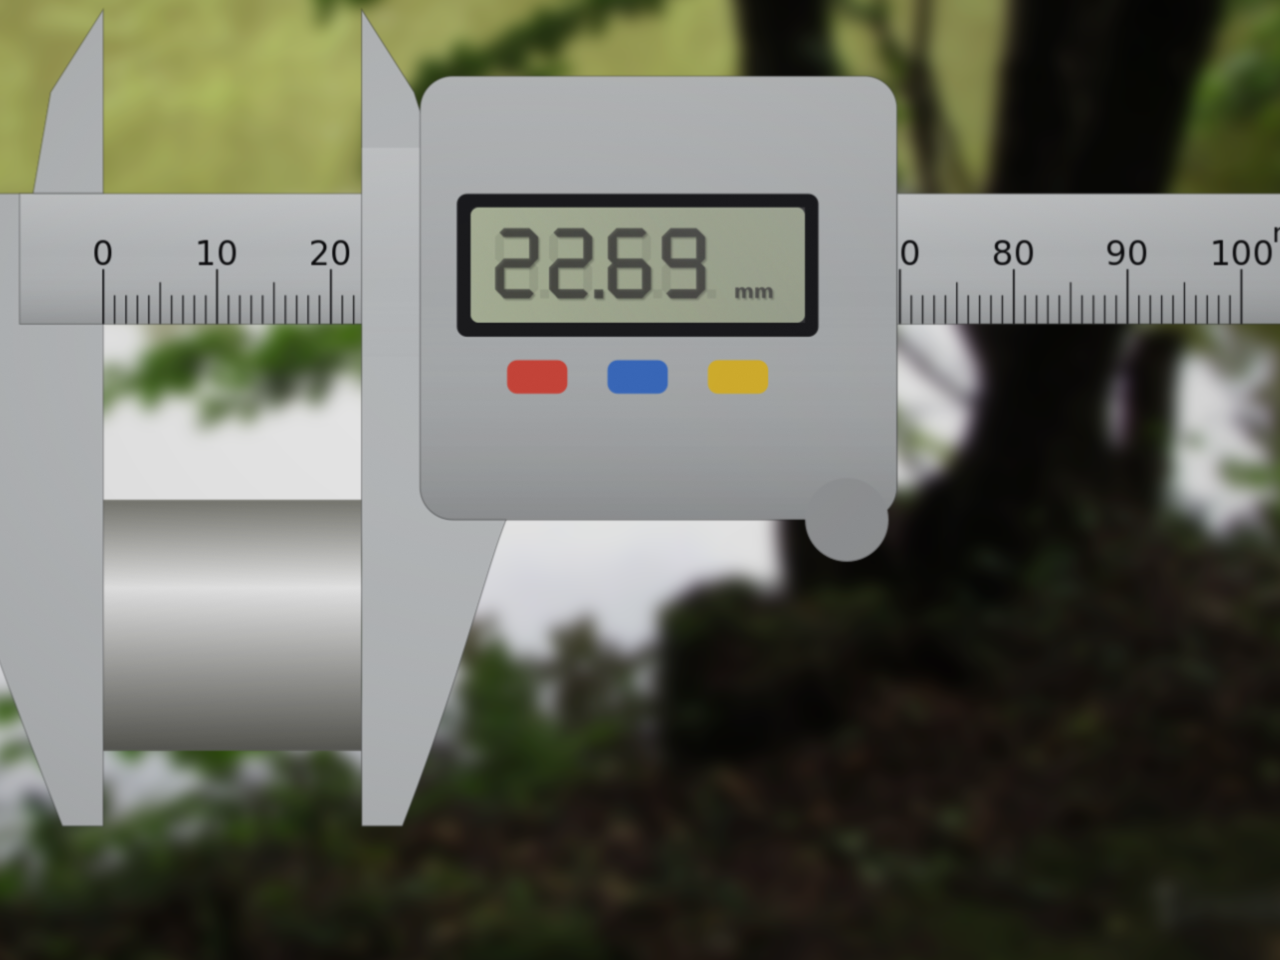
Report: 22.69 mm
